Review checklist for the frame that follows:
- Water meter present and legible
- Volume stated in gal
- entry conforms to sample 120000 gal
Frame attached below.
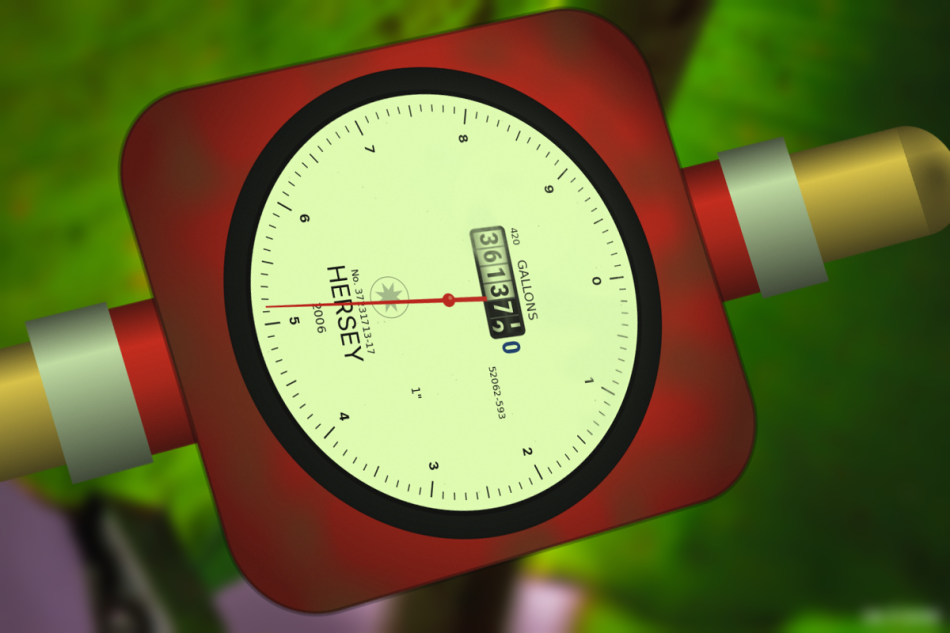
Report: 3613715.1 gal
